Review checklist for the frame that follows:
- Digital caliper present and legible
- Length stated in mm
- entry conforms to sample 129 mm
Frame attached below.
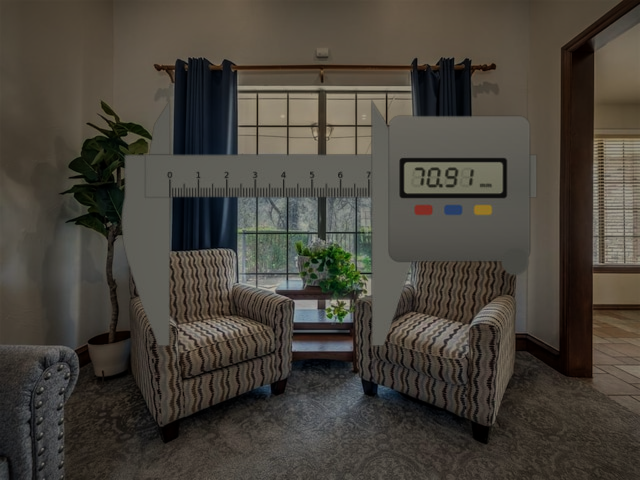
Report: 70.91 mm
